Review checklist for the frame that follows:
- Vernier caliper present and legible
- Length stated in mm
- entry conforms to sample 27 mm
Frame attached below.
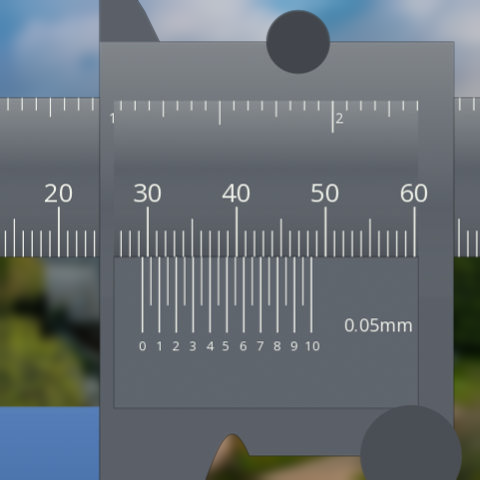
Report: 29.4 mm
